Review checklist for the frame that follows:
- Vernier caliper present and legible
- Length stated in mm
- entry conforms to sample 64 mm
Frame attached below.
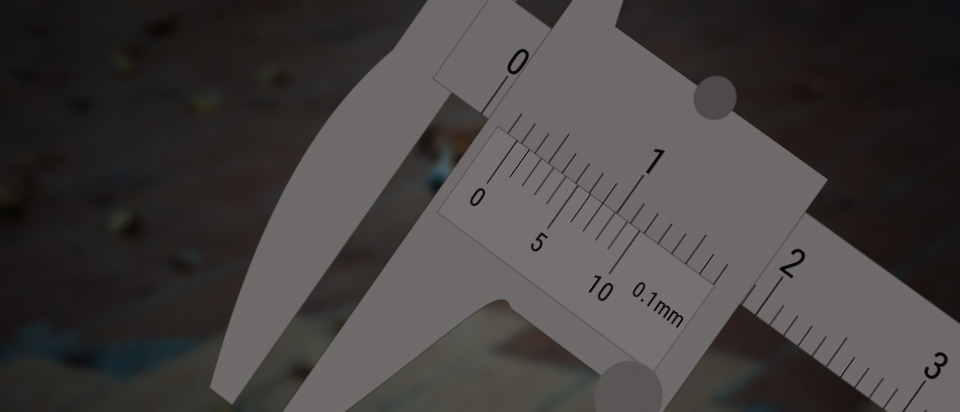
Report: 2.7 mm
